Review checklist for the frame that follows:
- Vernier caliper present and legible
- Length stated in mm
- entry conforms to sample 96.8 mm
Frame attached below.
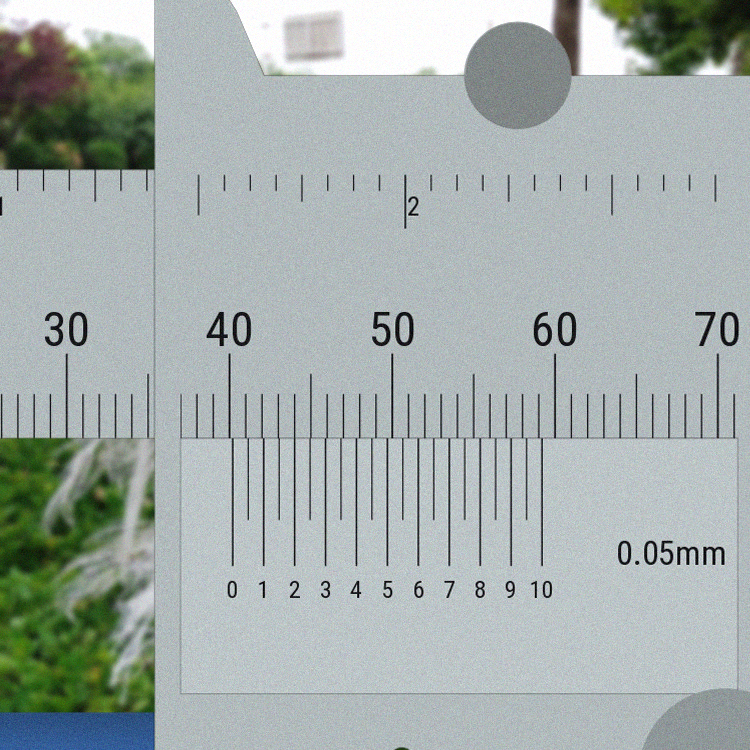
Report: 40.2 mm
